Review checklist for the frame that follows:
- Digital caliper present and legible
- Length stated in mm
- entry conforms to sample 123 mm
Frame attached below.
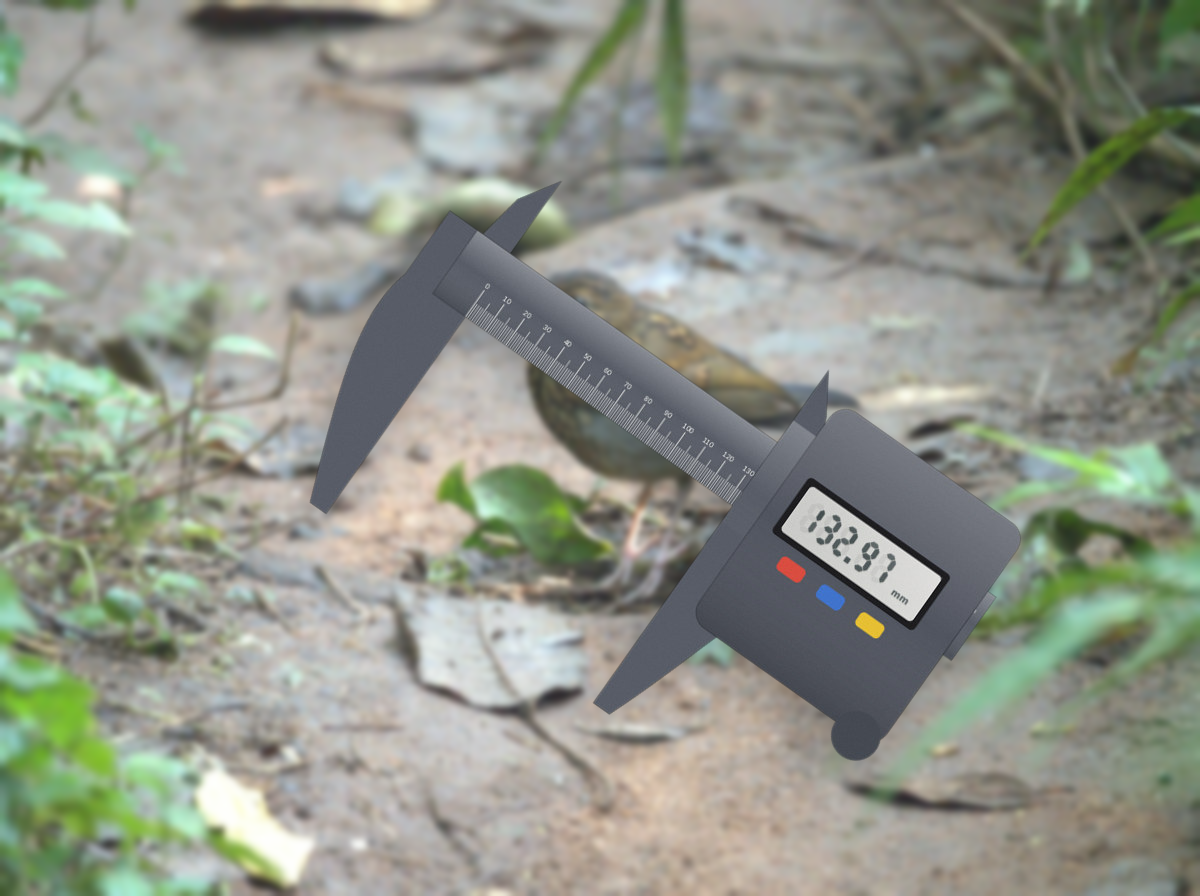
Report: 132.97 mm
